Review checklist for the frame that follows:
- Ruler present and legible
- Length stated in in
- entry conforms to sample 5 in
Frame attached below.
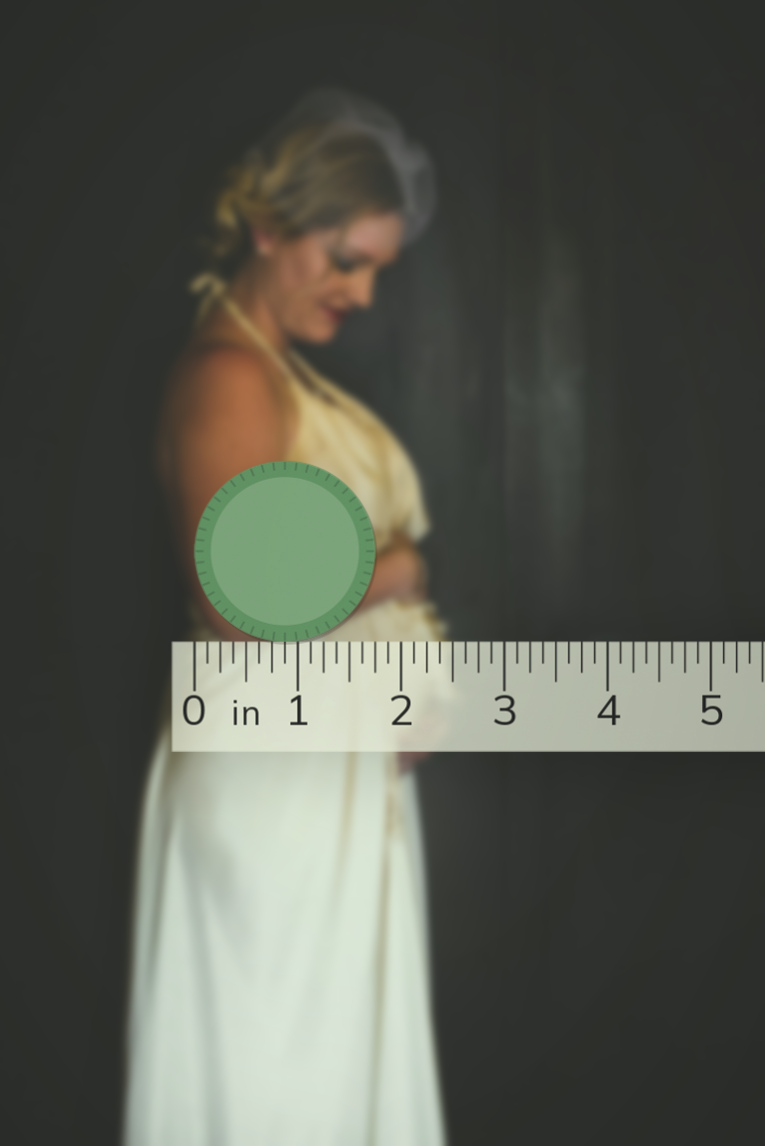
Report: 1.75 in
